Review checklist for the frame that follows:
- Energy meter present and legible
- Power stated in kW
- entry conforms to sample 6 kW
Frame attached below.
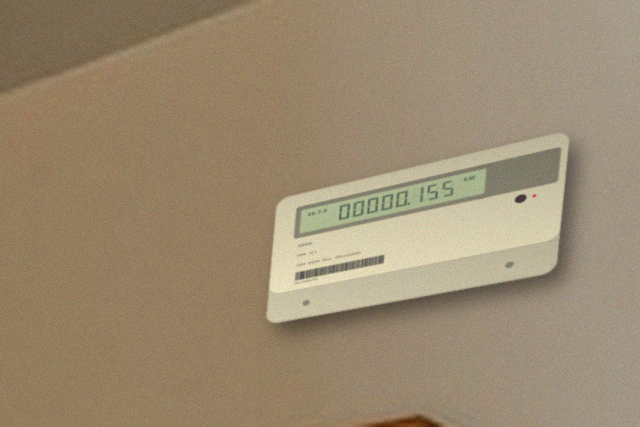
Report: 0.155 kW
